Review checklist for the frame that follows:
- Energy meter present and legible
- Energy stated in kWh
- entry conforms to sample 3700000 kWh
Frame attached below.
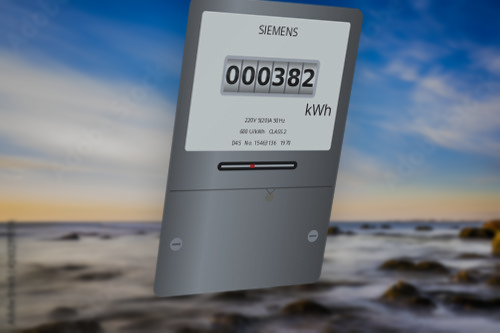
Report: 382 kWh
